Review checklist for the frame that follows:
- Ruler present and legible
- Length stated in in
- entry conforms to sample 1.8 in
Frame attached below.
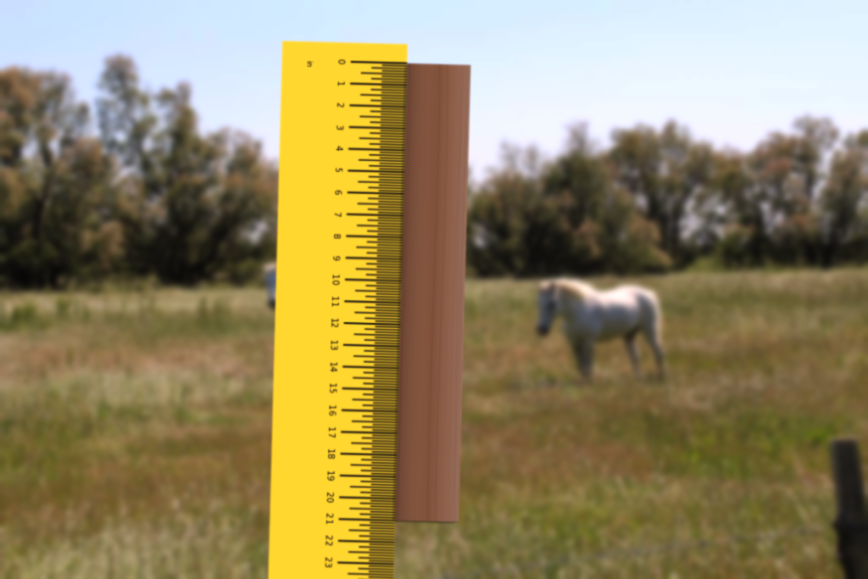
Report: 21 in
